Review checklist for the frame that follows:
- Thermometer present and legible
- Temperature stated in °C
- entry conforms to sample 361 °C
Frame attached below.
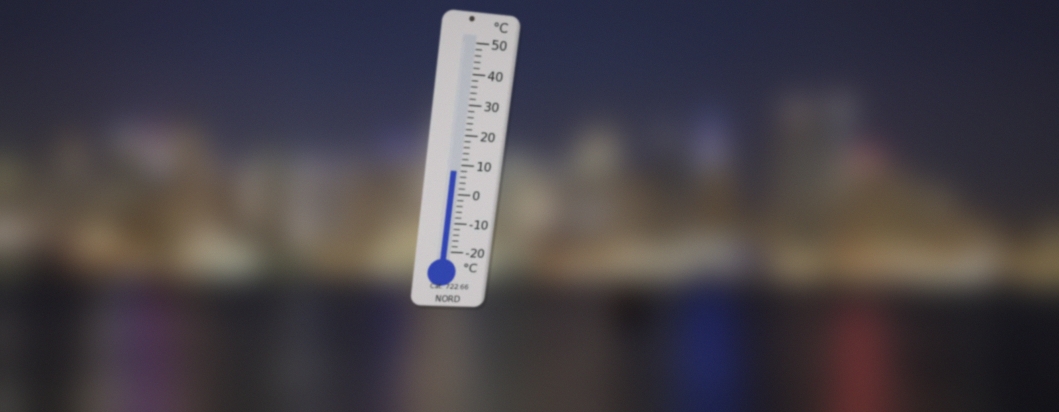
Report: 8 °C
